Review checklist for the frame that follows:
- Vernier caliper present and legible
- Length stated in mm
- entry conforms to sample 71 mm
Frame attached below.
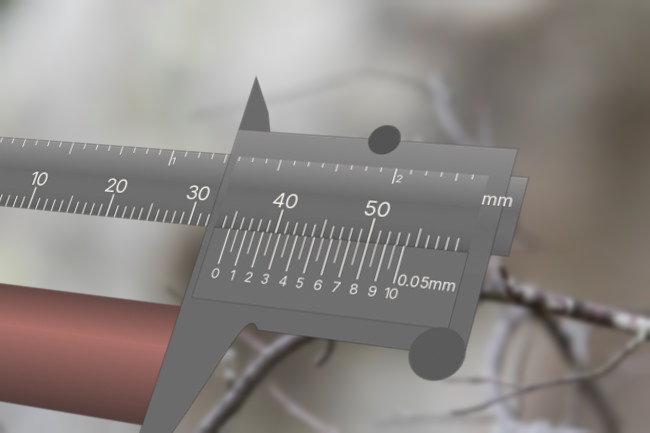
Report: 34.8 mm
